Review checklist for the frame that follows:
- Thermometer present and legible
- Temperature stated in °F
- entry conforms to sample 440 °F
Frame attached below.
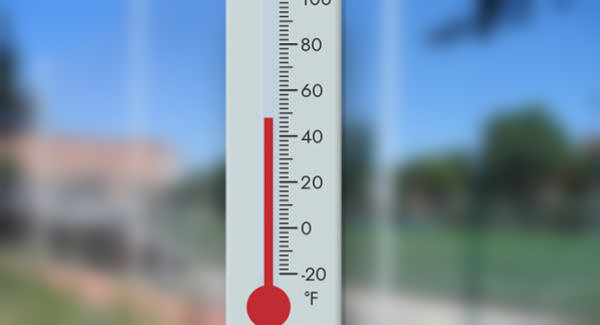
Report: 48 °F
